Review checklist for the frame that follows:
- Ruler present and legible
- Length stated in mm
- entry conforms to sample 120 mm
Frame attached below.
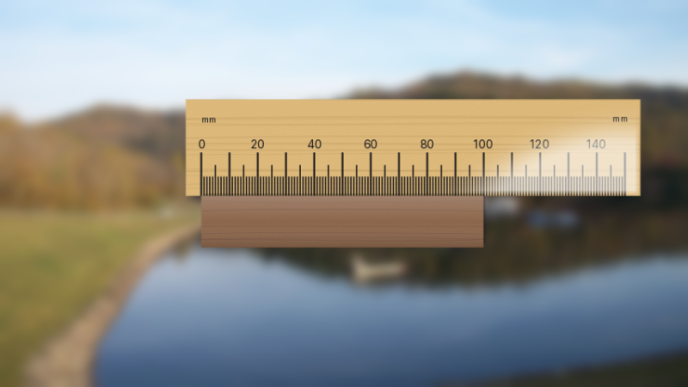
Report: 100 mm
